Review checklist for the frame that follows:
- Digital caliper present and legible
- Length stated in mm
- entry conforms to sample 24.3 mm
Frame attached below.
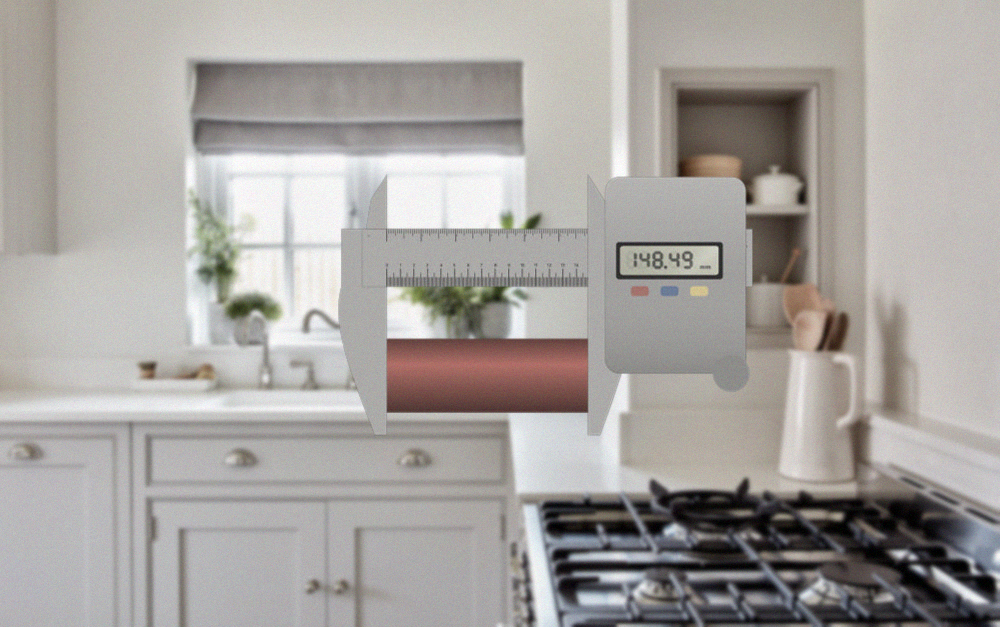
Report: 148.49 mm
